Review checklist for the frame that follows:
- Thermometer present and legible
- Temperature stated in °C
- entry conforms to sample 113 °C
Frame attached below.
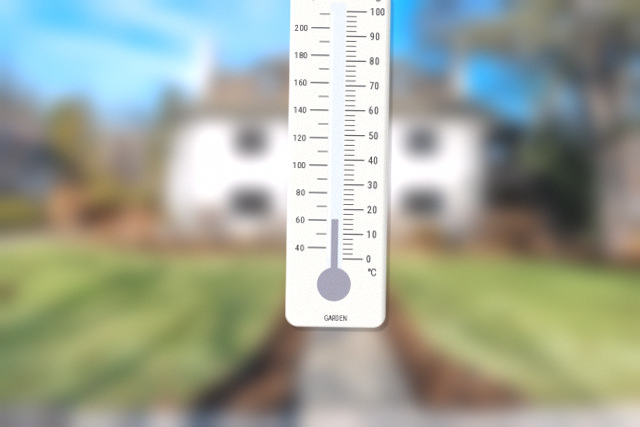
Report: 16 °C
